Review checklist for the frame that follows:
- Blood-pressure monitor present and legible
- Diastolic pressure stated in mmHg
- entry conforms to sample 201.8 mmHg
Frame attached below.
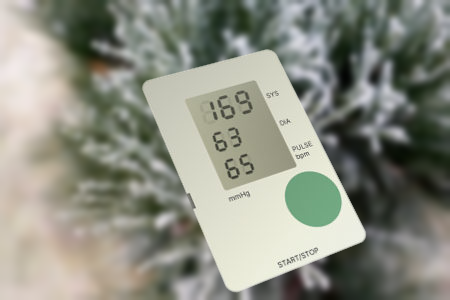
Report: 63 mmHg
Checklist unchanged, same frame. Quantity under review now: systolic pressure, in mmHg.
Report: 169 mmHg
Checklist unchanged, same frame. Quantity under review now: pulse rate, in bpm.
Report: 65 bpm
